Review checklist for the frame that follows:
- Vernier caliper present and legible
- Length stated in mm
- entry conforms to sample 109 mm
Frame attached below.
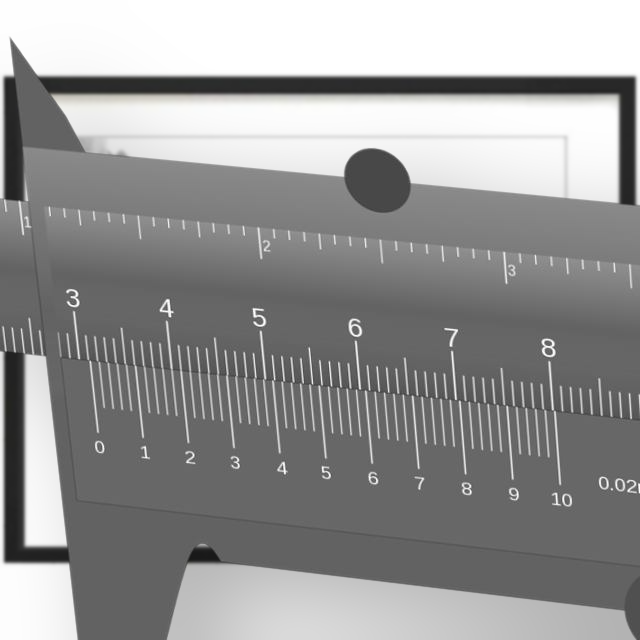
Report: 31.2 mm
